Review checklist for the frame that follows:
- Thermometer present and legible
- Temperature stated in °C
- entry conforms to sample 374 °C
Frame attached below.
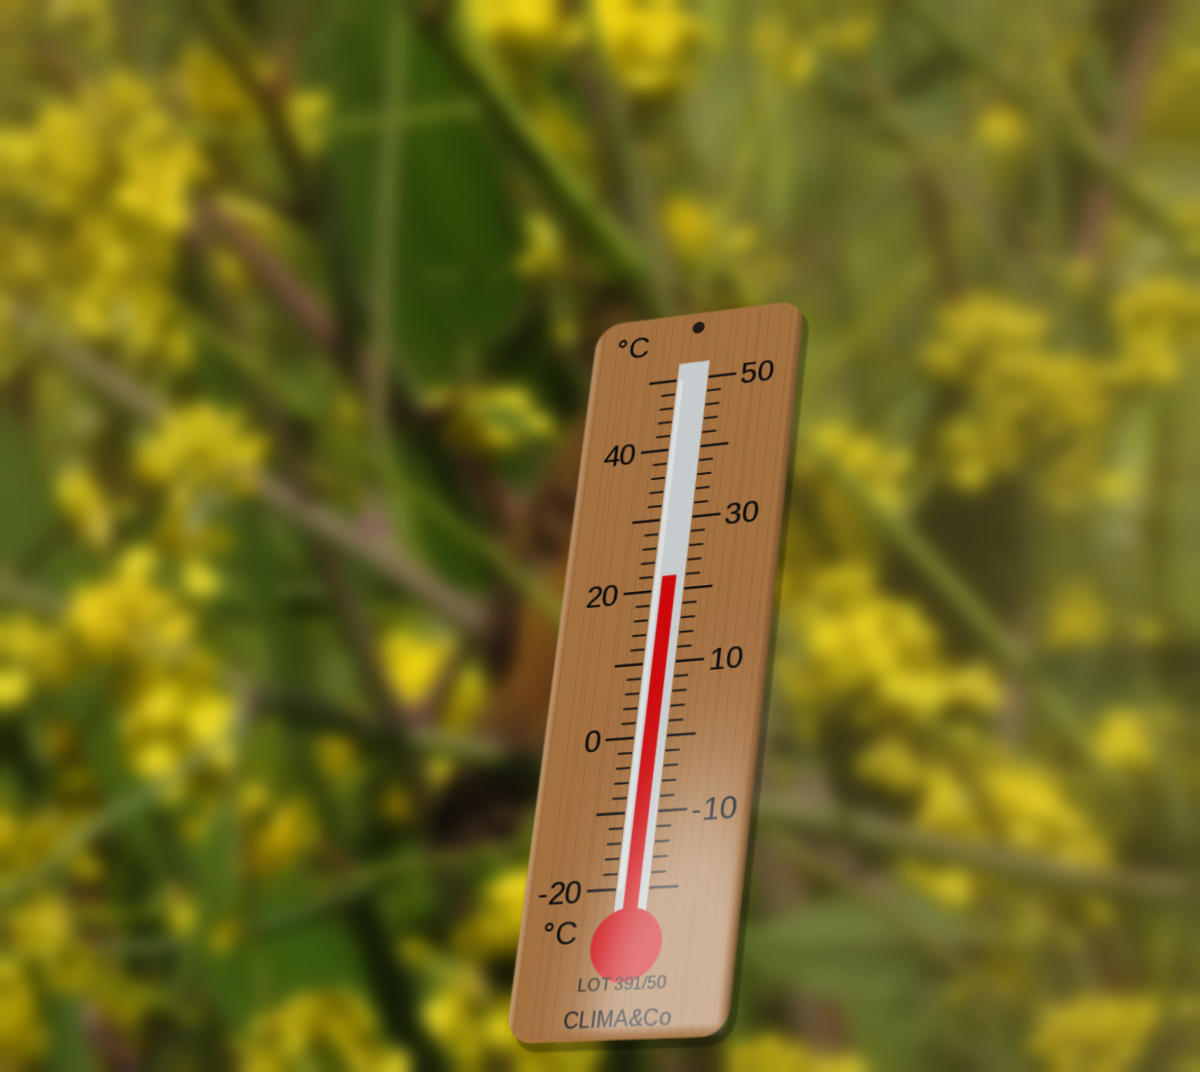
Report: 22 °C
